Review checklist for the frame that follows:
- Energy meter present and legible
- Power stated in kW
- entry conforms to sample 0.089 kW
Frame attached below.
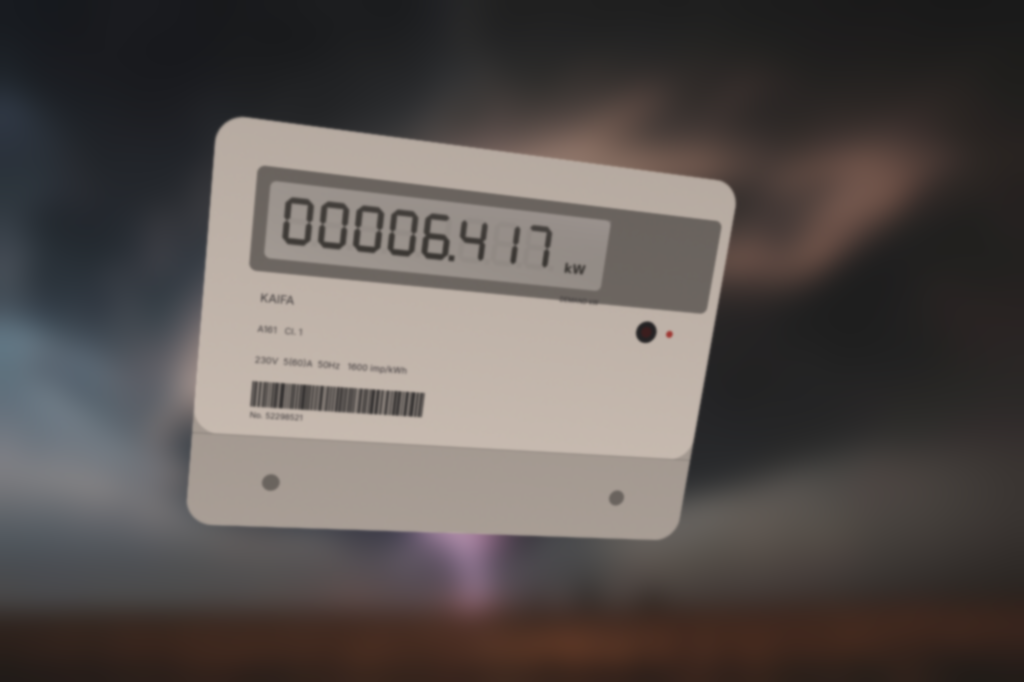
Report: 6.417 kW
